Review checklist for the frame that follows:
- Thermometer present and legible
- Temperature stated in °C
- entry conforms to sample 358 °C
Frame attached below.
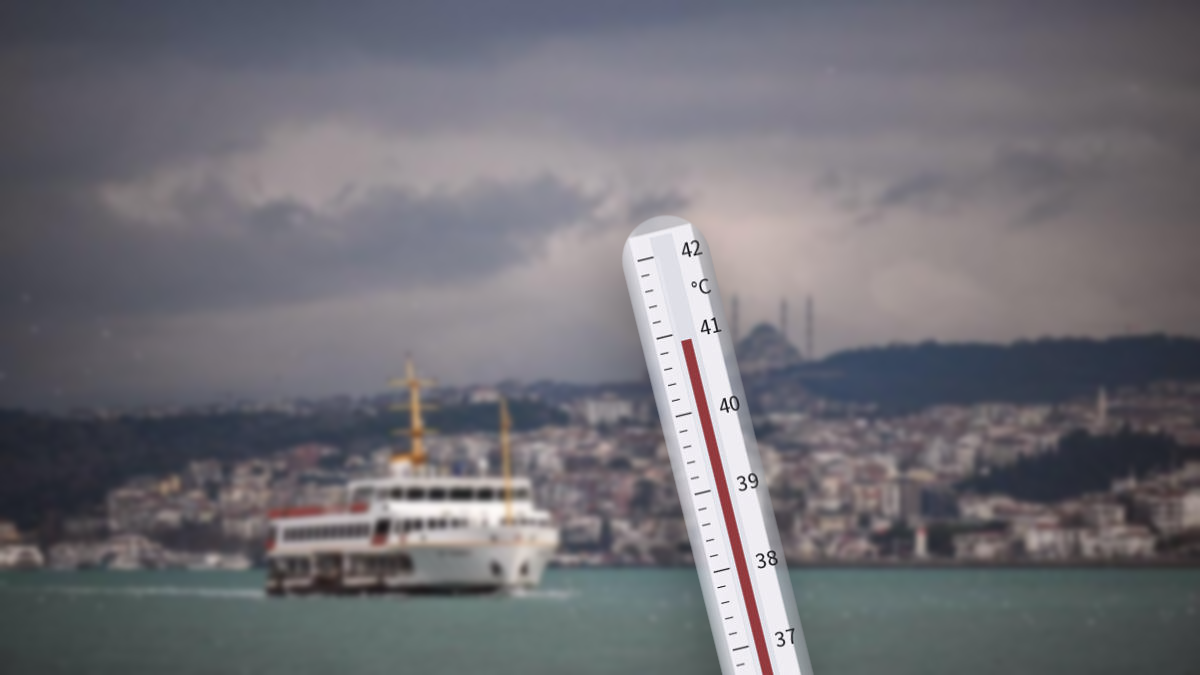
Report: 40.9 °C
